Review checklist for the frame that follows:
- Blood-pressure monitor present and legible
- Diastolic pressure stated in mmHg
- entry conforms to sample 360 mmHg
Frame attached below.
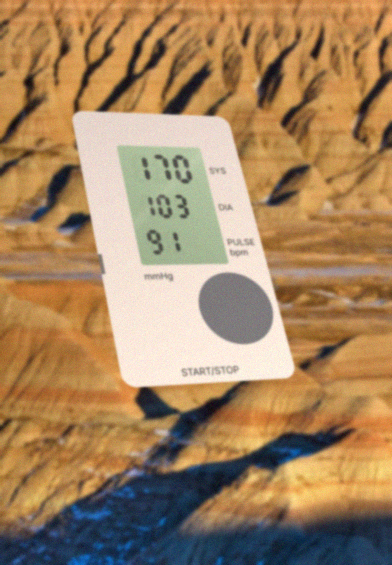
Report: 103 mmHg
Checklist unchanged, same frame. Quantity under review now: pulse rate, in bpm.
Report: 91 bpm
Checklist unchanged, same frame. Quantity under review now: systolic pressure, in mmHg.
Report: 170 mmHg
